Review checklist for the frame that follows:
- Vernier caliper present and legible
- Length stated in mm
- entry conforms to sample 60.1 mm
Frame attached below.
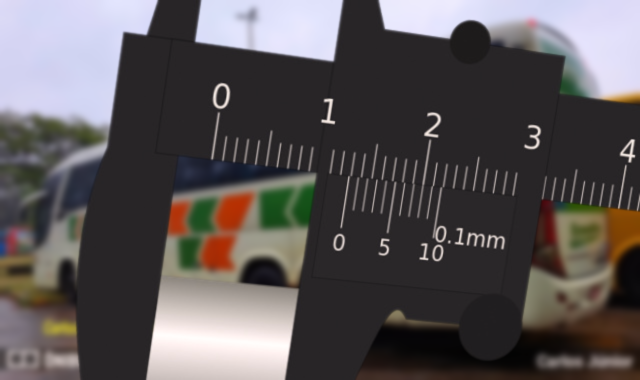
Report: 12.8 mm
